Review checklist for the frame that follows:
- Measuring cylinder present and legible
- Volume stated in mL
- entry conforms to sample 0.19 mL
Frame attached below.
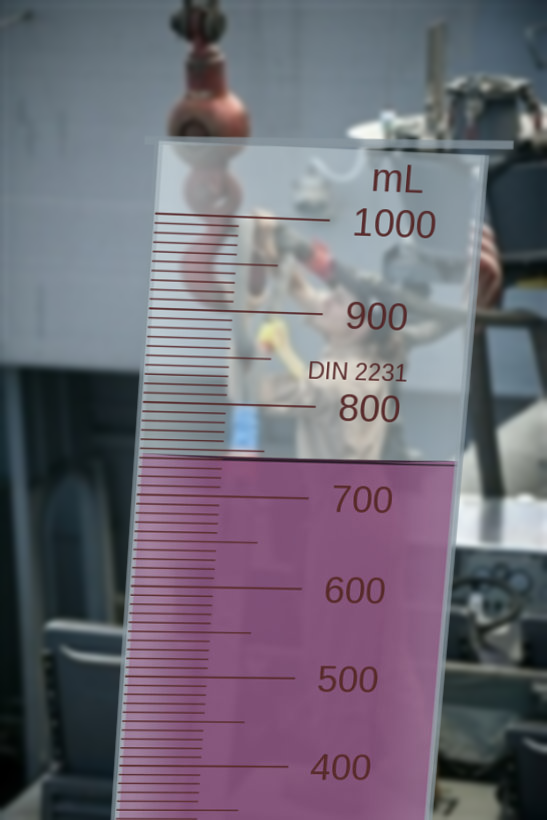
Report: 740 mL
